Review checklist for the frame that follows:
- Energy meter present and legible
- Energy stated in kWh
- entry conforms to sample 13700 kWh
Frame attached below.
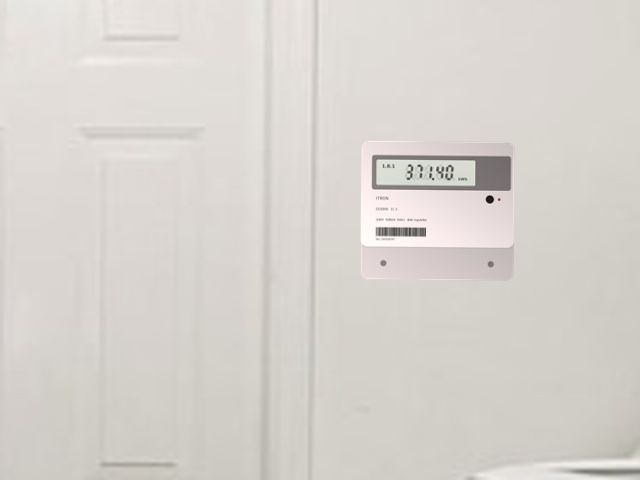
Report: 371.40 kWh
